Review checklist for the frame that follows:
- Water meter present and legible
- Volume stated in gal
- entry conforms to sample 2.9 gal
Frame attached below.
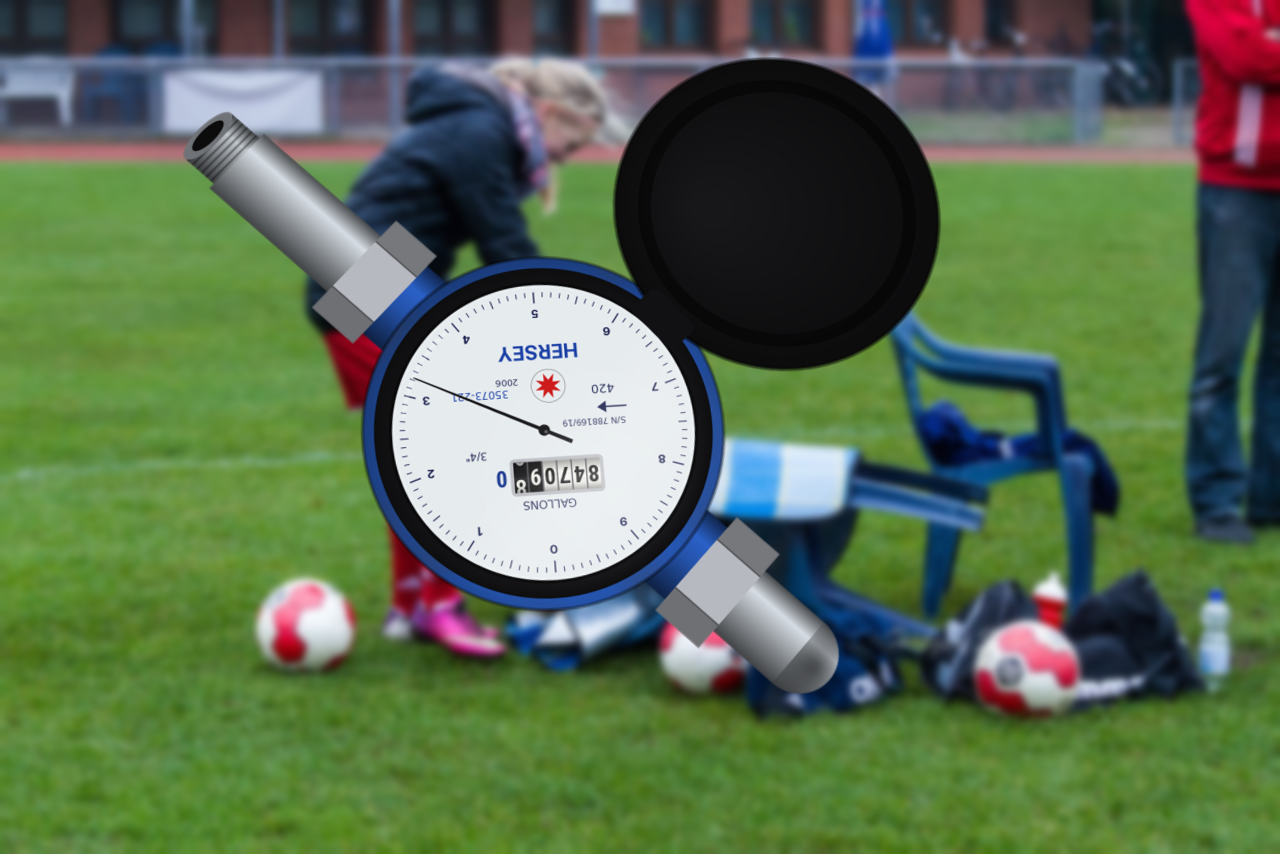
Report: 8470983.2 gal
